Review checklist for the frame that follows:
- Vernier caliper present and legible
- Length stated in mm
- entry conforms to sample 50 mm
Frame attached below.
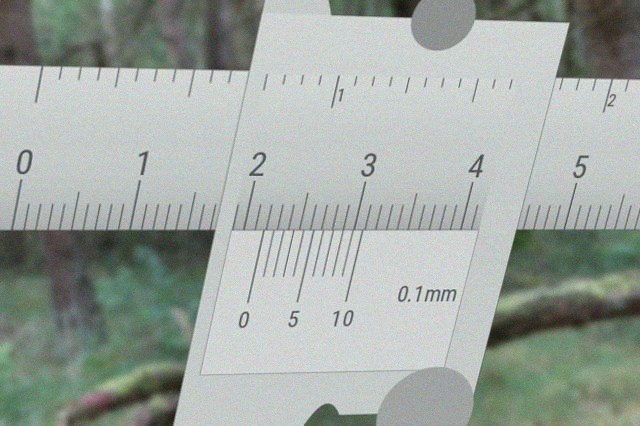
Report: 21.8 mm
